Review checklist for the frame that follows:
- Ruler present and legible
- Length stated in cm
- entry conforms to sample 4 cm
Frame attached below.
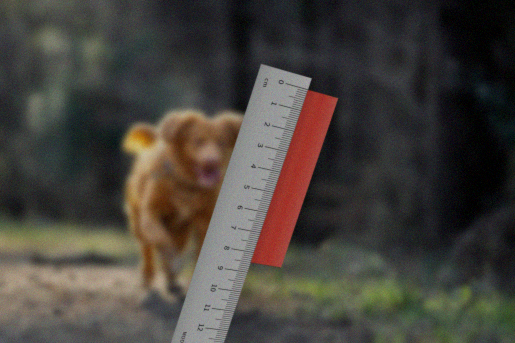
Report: 8.5 cm
